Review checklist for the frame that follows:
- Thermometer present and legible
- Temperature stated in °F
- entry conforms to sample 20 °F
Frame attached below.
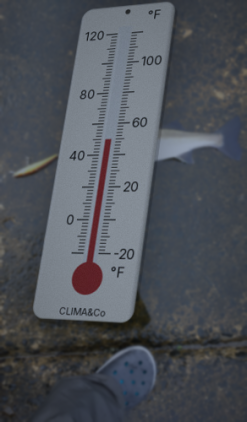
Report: 50 °F
